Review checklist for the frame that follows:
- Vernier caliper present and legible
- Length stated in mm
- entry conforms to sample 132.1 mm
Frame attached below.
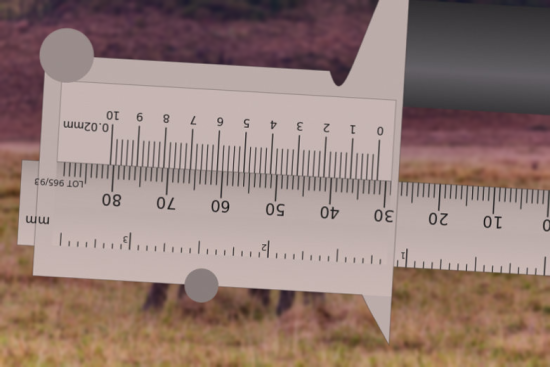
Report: 31.6 mm
